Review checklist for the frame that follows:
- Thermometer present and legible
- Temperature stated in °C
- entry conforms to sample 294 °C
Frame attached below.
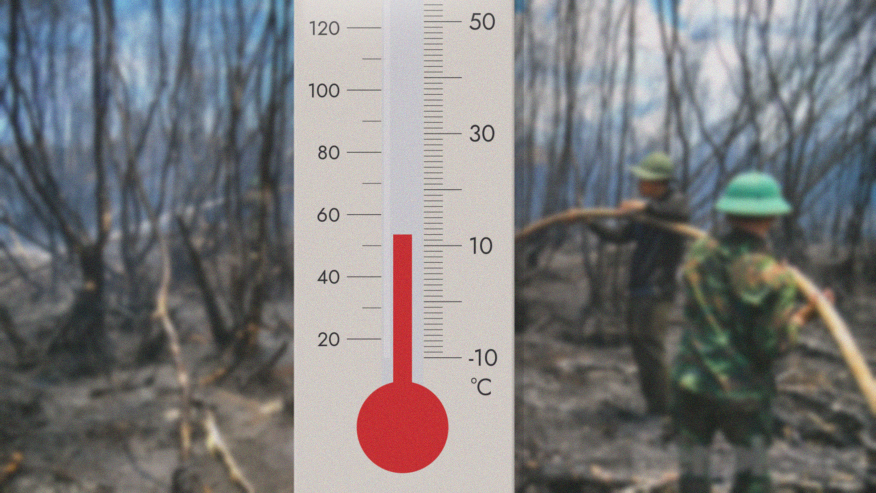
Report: 12 °C
